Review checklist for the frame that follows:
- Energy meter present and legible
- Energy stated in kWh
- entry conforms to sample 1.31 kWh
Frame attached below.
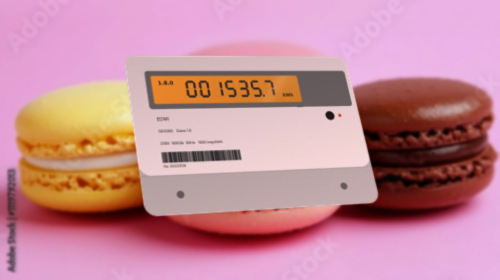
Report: 1535.7 kWh
